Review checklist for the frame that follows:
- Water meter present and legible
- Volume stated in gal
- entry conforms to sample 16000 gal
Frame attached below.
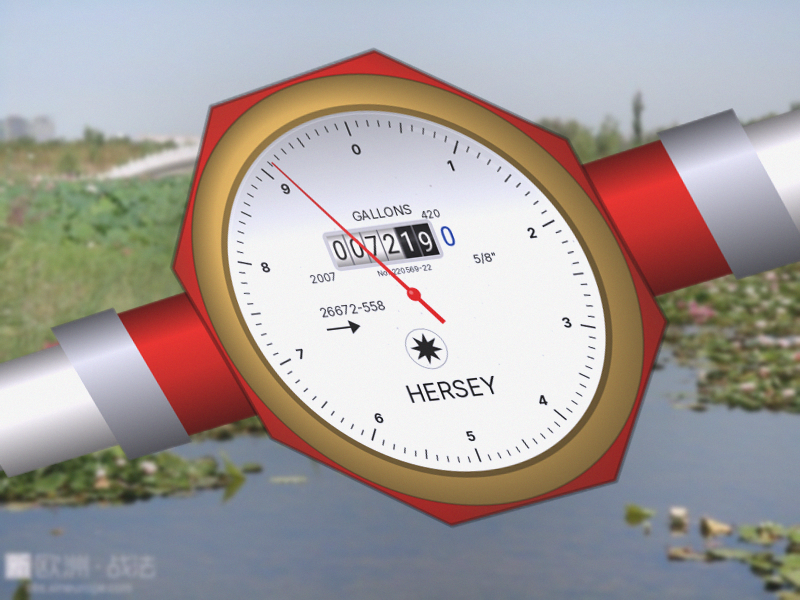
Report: 72189.1 gal
